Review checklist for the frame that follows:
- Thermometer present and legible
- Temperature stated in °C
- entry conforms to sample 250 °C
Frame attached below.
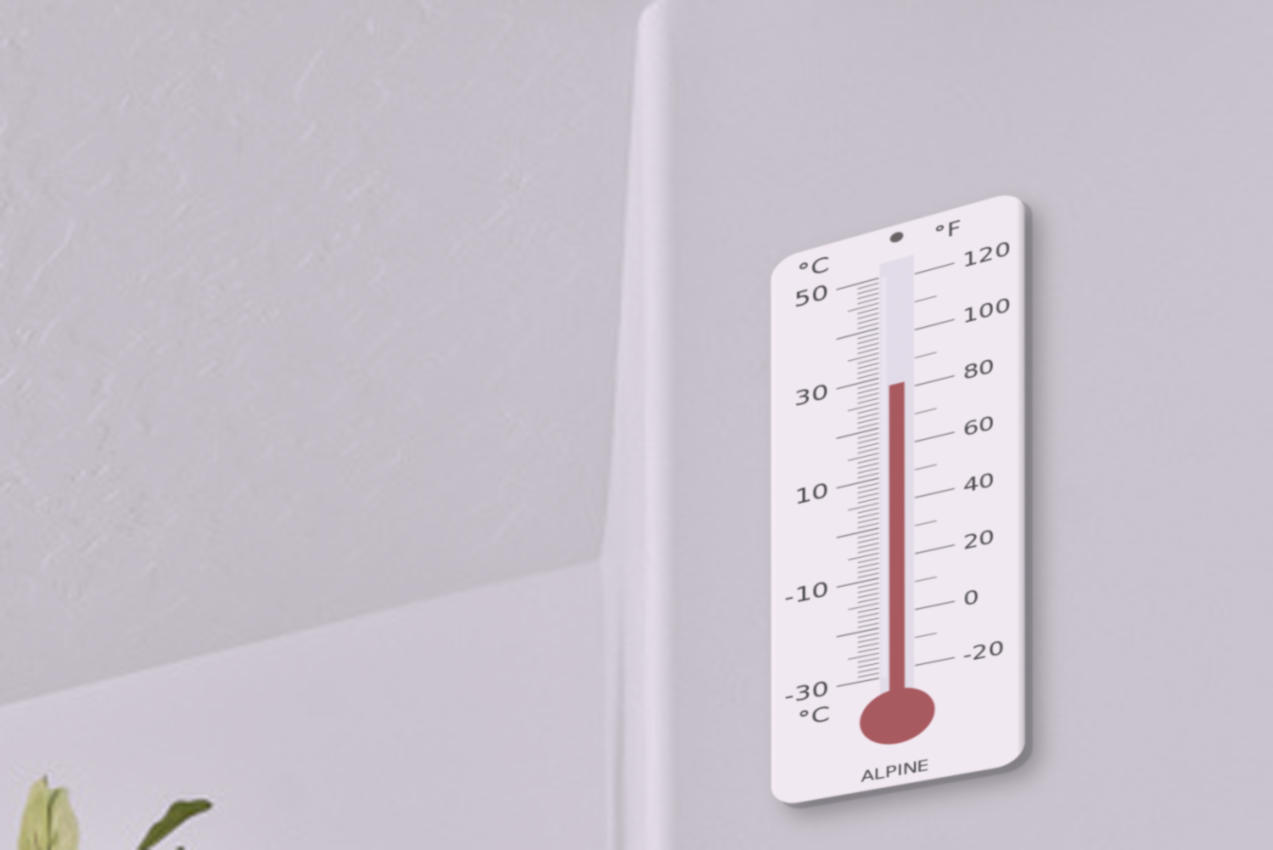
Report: 28 °C
